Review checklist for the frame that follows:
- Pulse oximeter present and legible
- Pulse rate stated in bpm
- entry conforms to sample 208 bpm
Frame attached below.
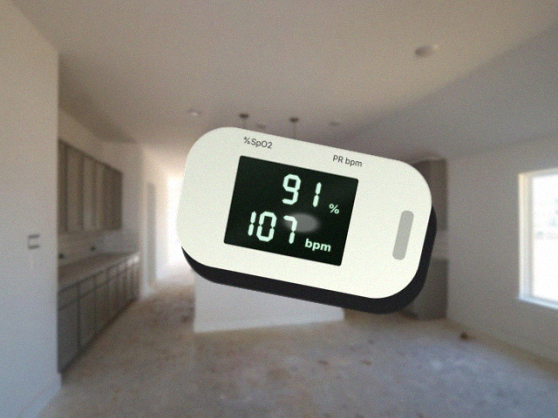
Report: 107 bpm
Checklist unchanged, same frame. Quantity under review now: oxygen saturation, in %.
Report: 91 %
